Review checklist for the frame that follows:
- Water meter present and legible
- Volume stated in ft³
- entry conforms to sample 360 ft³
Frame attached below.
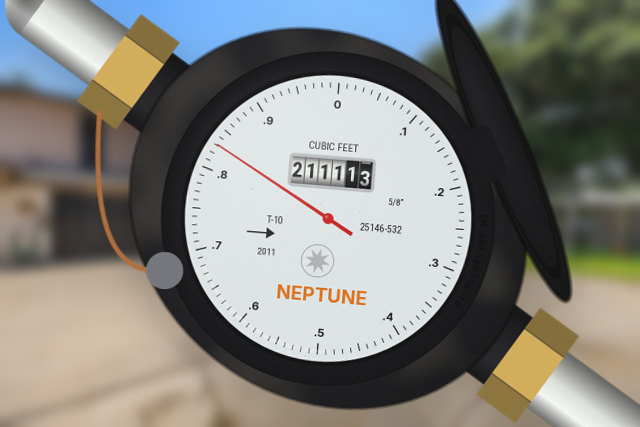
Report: 211112.83 ft³
